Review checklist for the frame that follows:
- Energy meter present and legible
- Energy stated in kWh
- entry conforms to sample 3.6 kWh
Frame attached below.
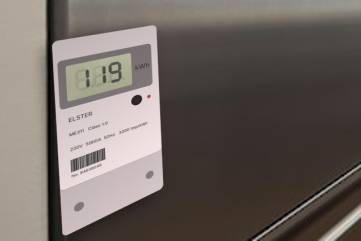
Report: 119 kWh
